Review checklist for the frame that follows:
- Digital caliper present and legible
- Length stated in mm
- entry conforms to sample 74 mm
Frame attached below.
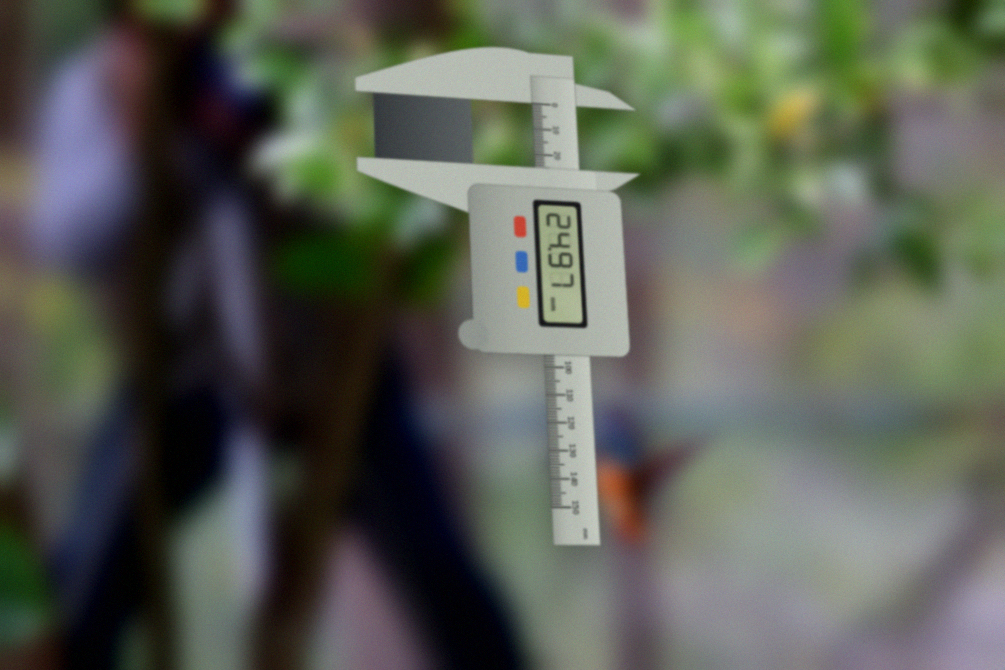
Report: 24.97 mm
